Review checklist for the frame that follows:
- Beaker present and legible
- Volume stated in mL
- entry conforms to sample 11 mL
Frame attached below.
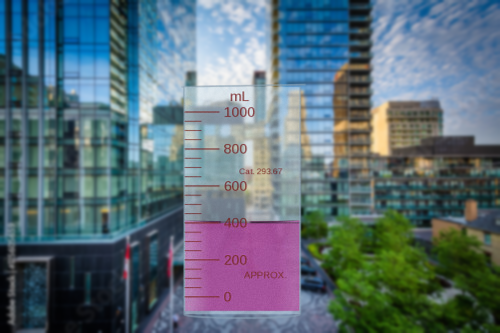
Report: 400 mL
